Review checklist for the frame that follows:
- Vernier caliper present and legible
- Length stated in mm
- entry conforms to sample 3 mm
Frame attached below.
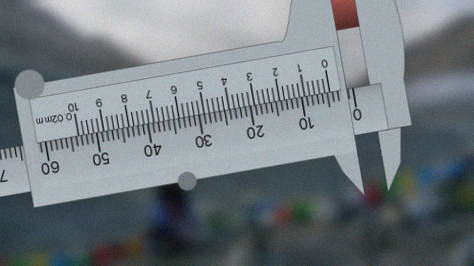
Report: 4.5 mm
